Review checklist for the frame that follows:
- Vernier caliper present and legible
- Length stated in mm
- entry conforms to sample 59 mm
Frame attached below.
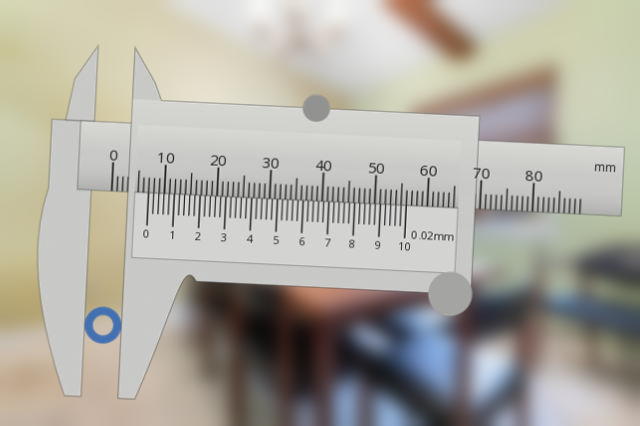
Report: 7.0 mm
